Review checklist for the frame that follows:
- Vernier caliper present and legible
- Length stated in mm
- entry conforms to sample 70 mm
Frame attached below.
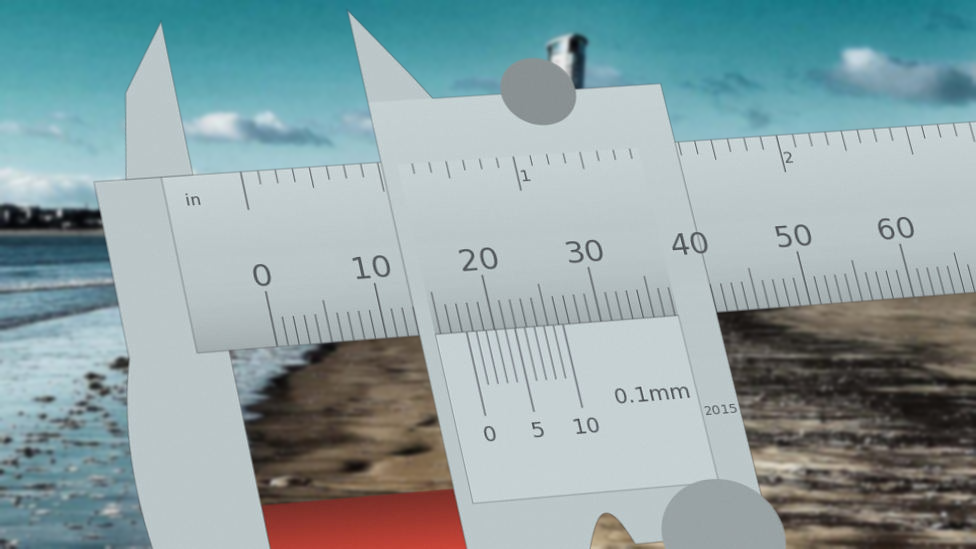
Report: 17.4 mm
